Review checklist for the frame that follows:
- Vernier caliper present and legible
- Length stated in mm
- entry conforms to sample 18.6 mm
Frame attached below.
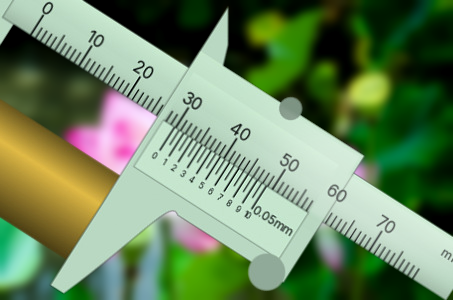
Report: 29.8 mm
